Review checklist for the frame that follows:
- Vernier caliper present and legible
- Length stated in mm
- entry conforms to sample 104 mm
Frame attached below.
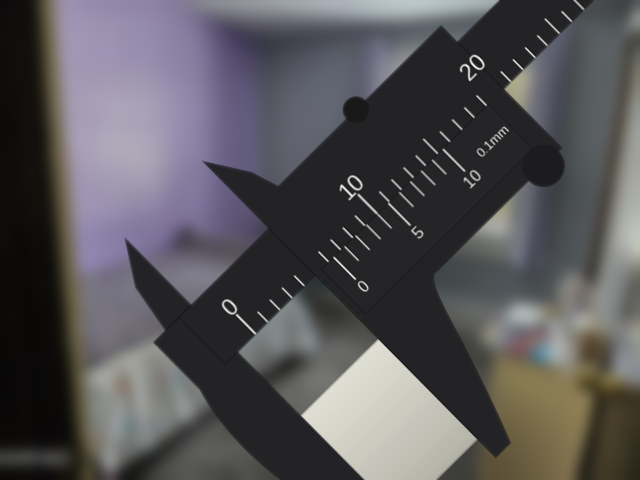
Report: 6.4 mm
